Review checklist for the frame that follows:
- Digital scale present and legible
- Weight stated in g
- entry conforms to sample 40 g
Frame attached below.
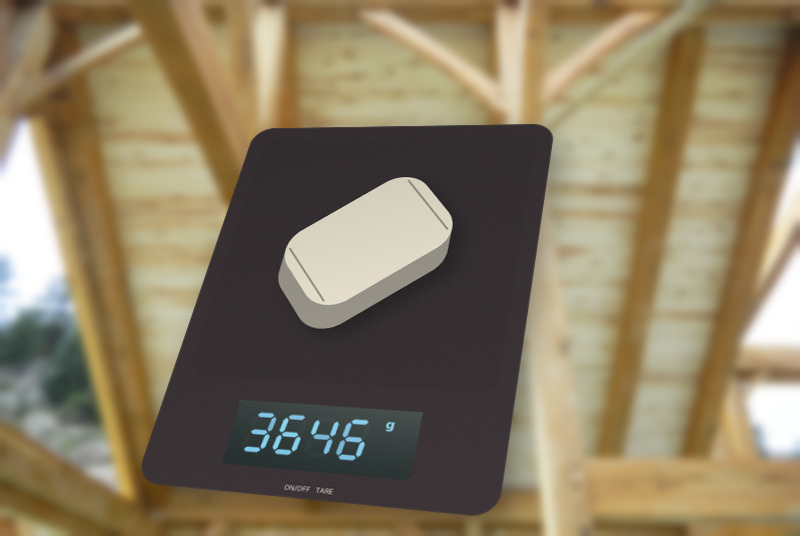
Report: 3646 g
